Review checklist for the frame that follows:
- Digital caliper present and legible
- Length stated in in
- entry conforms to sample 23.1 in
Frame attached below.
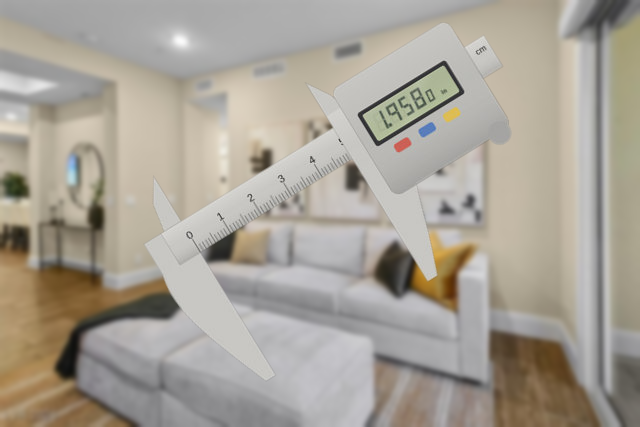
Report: 1.9580 in
